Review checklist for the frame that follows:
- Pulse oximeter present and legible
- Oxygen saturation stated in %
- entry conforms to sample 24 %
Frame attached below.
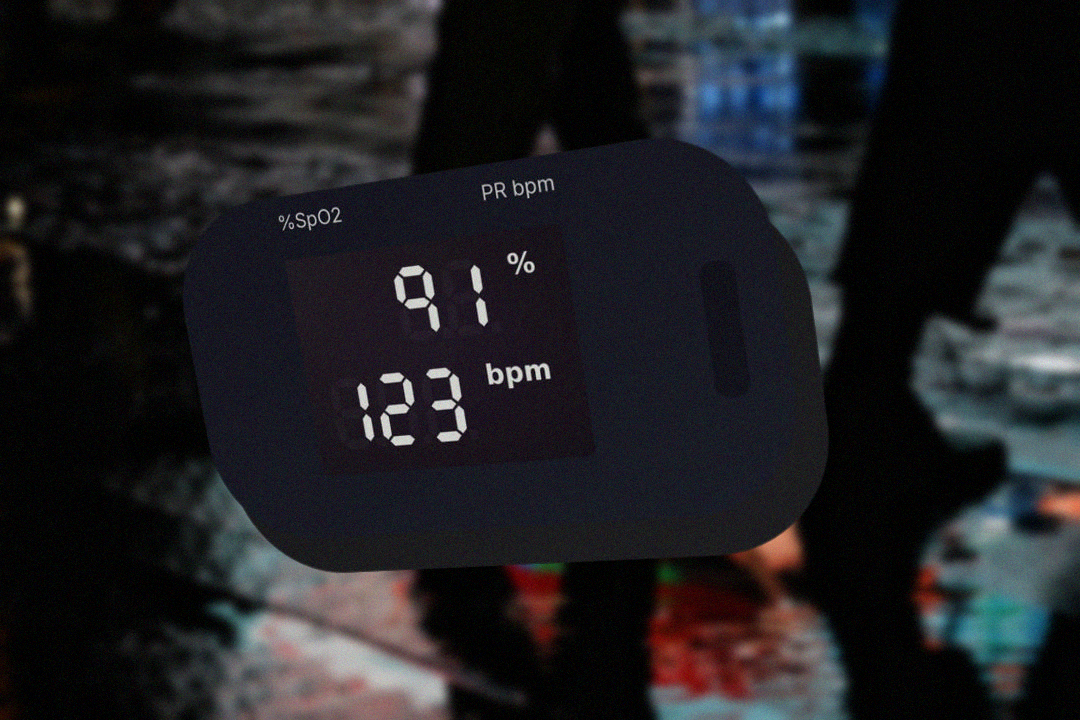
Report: 91 %
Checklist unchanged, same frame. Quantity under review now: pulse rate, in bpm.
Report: 123 bpm
